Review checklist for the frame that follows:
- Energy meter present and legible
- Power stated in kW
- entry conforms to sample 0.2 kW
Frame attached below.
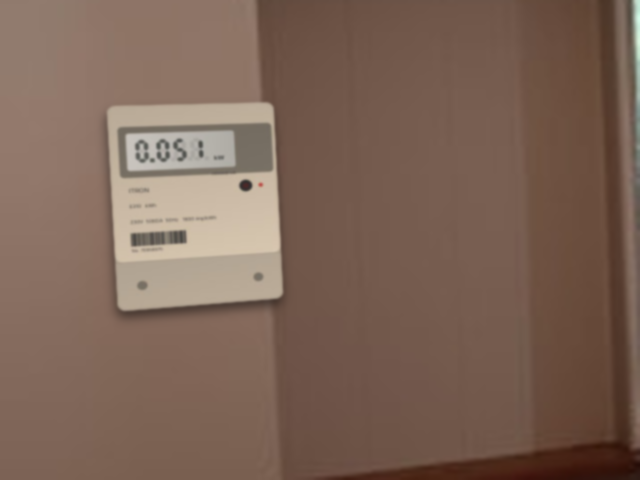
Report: 0.051 kW
